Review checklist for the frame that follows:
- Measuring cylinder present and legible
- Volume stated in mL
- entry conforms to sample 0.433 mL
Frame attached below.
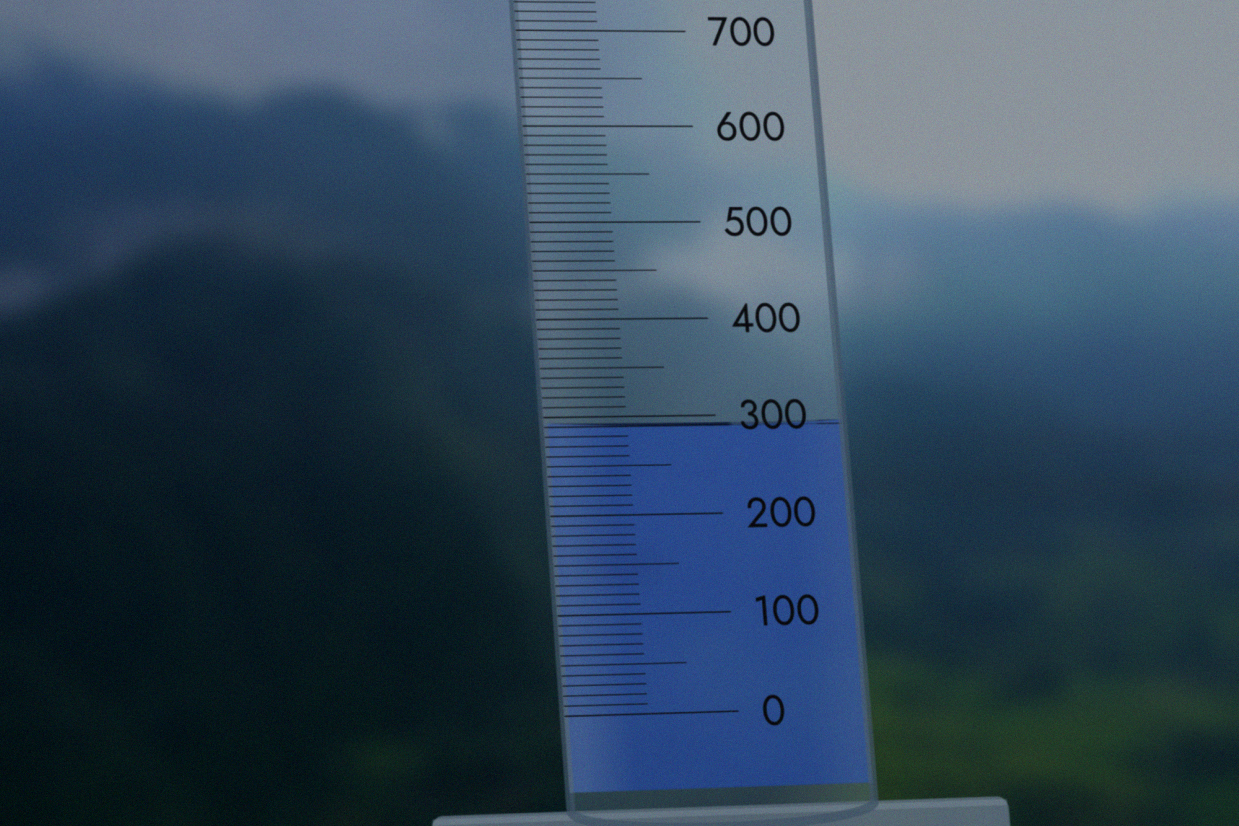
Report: 290 mL
